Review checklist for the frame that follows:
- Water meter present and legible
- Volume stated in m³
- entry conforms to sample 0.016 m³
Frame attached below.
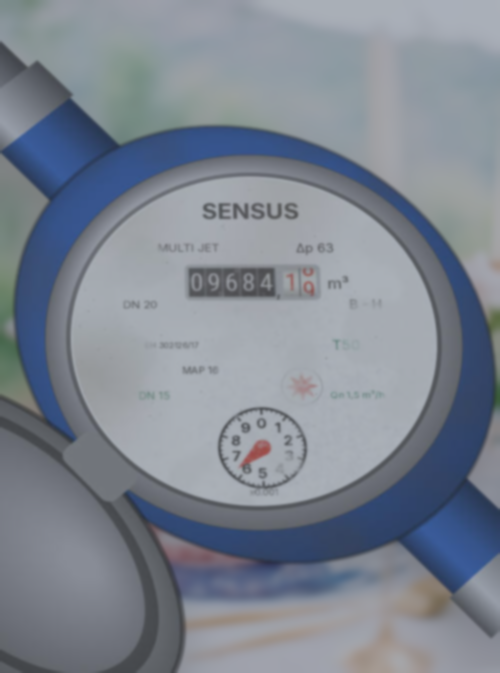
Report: 9684.186 m³
